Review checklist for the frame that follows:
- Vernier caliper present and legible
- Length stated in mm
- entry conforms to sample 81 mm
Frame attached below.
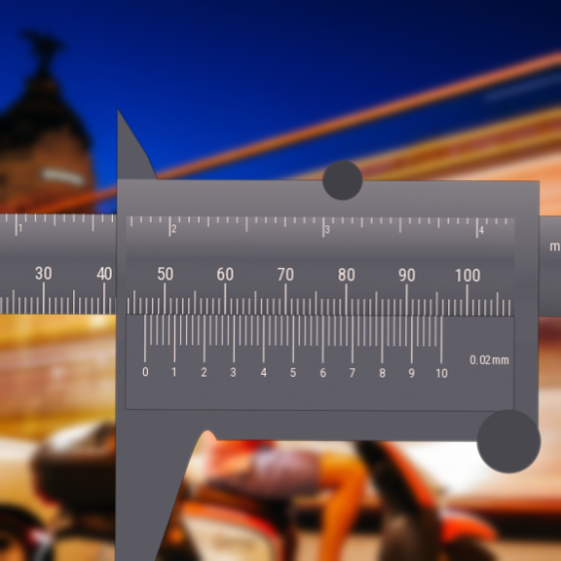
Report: 46.8 mm
